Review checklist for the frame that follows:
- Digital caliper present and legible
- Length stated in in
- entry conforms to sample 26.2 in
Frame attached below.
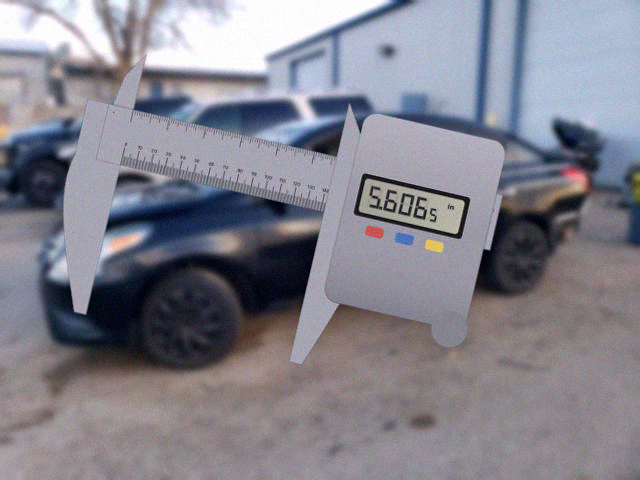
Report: 5.6065 in
